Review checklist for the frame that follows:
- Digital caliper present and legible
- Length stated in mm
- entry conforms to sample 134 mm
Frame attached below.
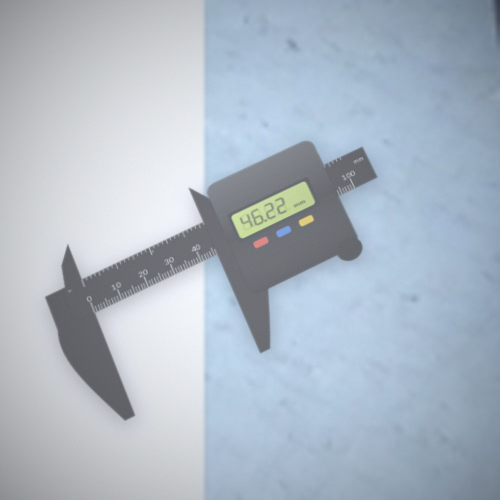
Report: 46.22 mm
